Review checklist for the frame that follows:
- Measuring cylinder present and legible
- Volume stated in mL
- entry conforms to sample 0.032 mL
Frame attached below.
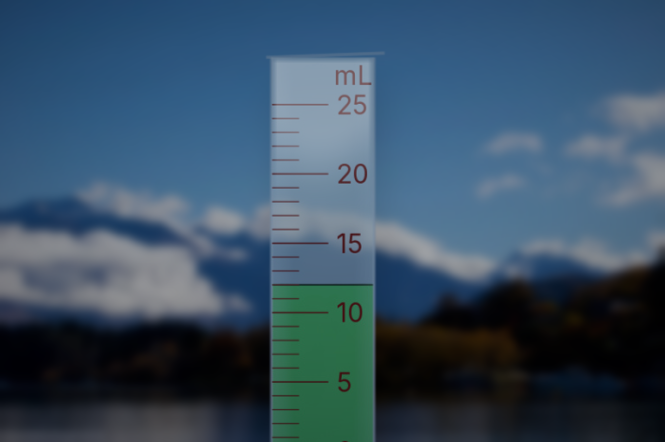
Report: 12 mL
